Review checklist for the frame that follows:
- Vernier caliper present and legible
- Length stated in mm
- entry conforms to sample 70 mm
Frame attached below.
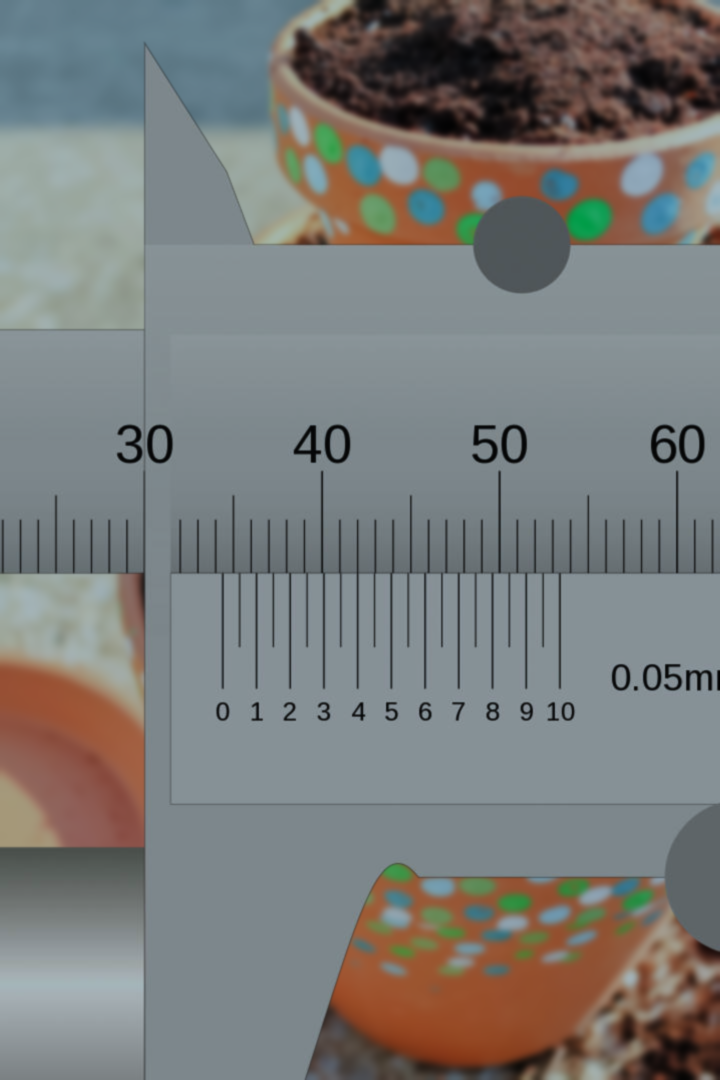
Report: 34.4 mm
